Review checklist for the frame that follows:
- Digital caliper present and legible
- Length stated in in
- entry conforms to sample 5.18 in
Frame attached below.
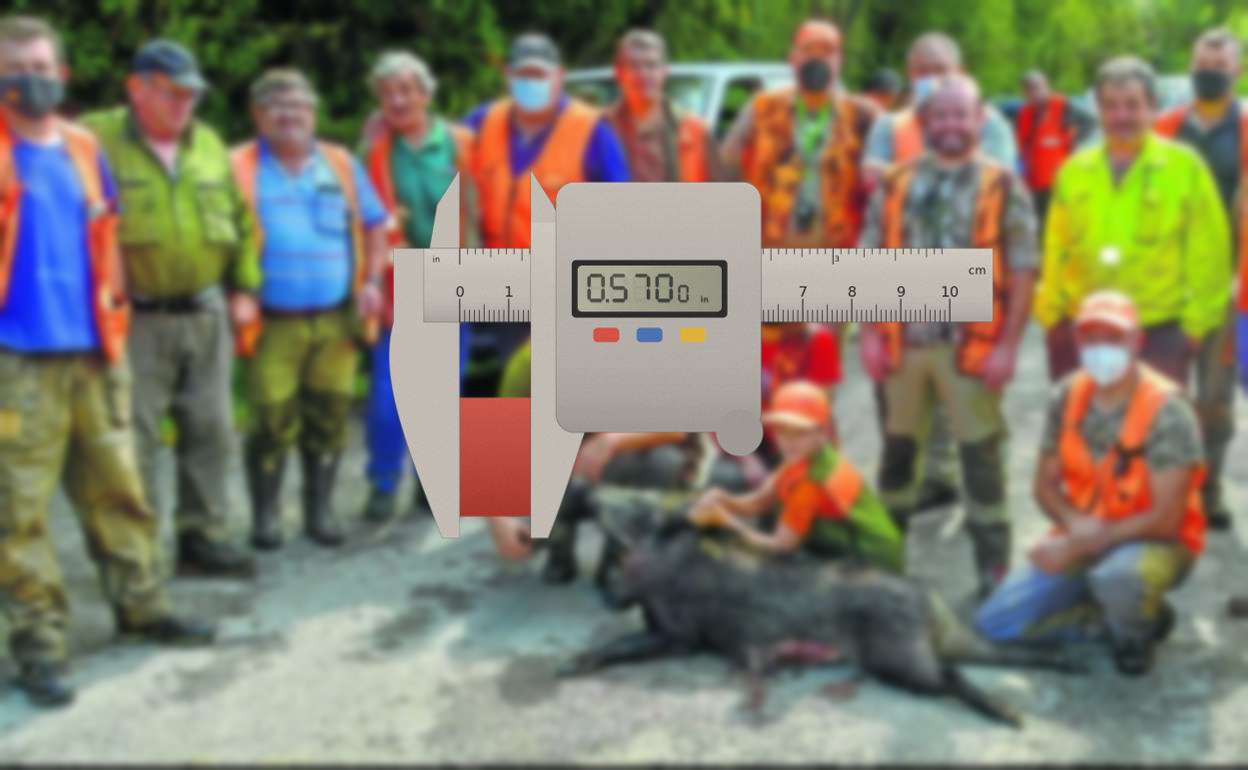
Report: 0.5700 in
